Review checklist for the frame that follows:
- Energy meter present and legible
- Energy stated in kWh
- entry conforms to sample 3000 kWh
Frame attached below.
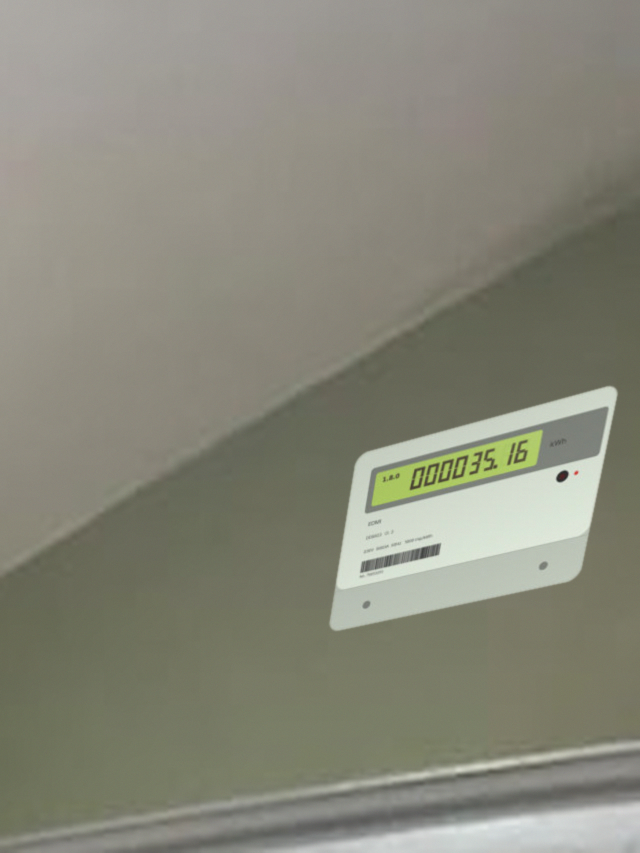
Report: 35.16 kWh
